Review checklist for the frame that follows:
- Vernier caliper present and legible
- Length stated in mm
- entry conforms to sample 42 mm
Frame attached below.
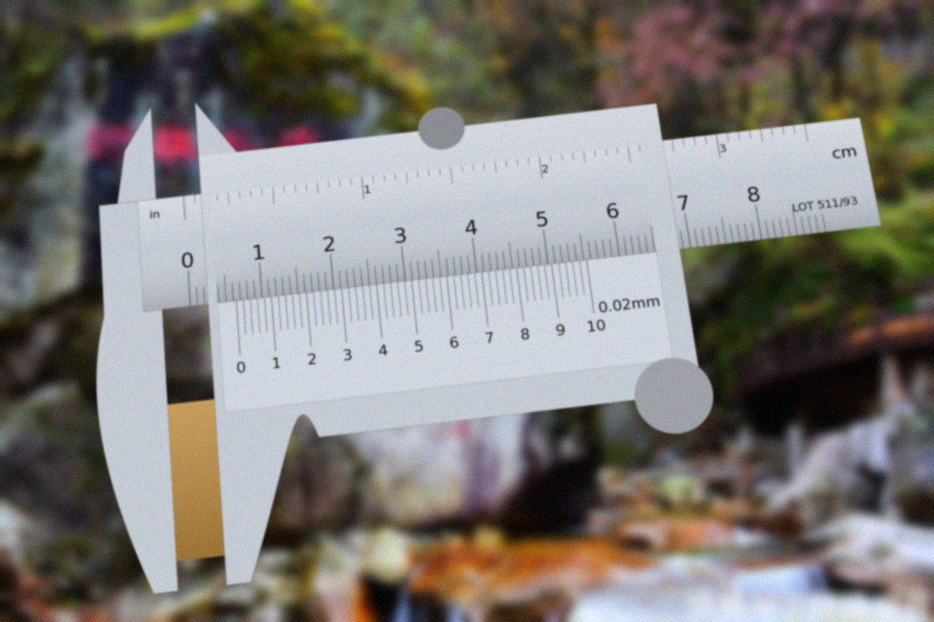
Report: 6.4 mm
